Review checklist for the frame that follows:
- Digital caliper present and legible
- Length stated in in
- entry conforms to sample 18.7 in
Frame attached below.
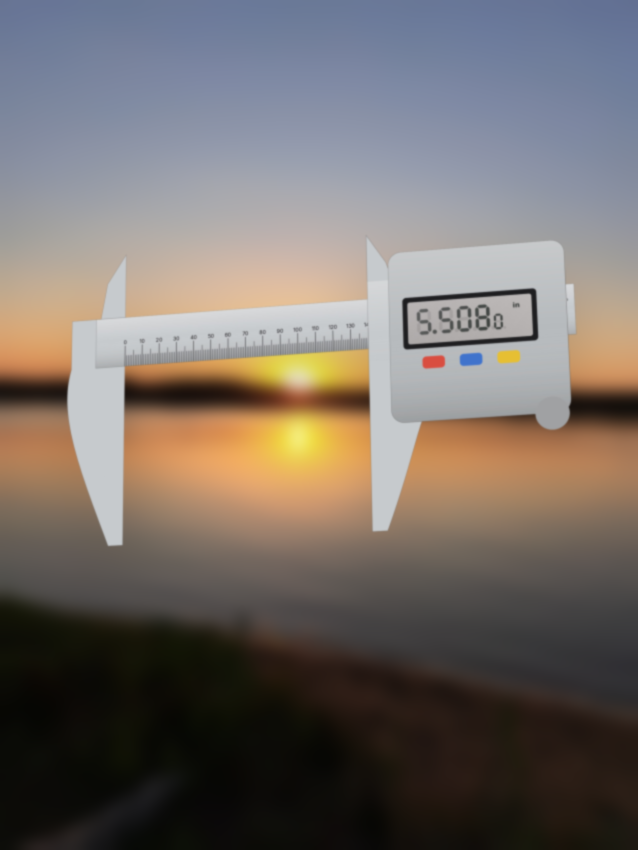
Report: 5.5080 in
